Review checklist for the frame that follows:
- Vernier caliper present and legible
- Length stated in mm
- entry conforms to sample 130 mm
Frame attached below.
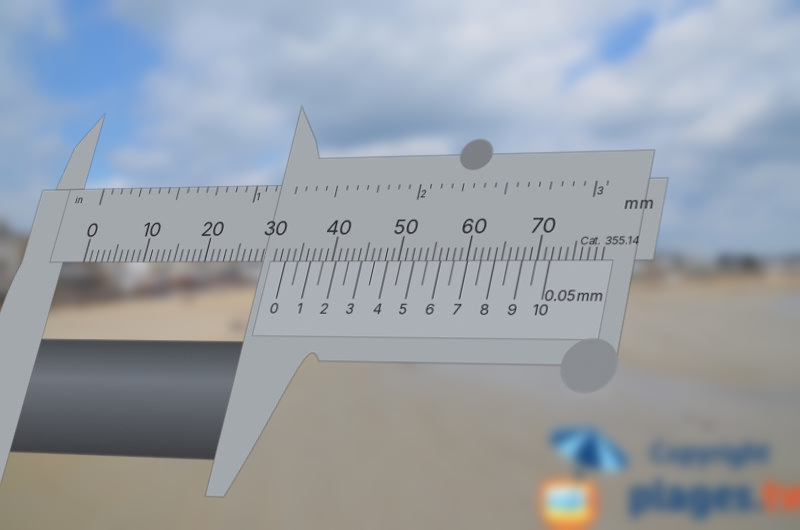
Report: 32.8 mm
